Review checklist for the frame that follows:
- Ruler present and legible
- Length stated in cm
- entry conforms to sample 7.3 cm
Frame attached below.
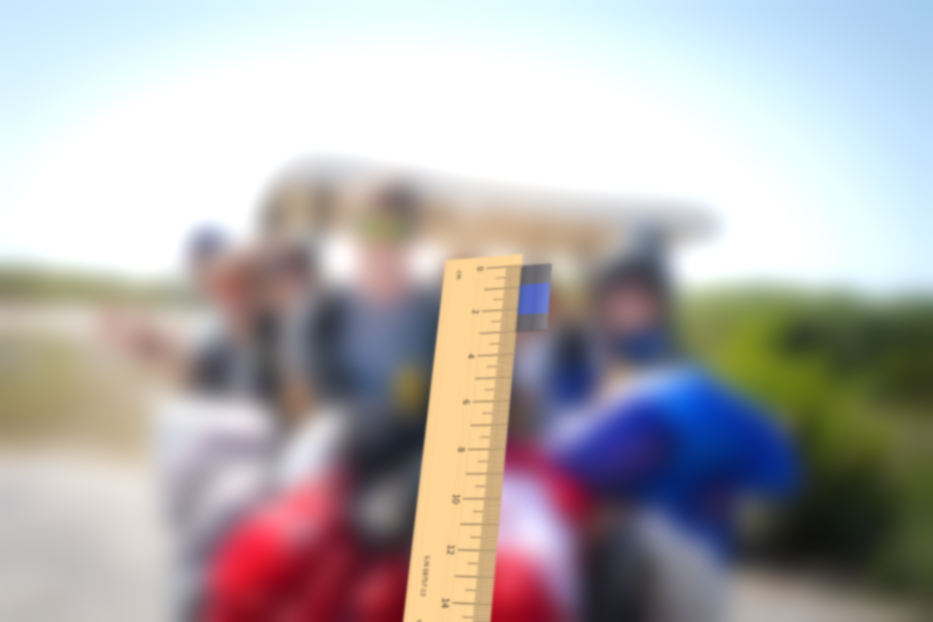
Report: 3 cm
